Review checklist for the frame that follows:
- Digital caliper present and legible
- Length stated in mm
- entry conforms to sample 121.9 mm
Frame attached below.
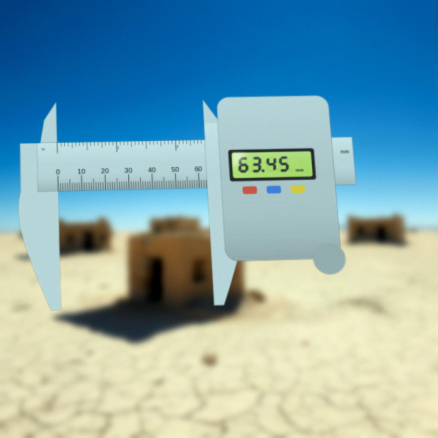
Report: 63.45 mm
